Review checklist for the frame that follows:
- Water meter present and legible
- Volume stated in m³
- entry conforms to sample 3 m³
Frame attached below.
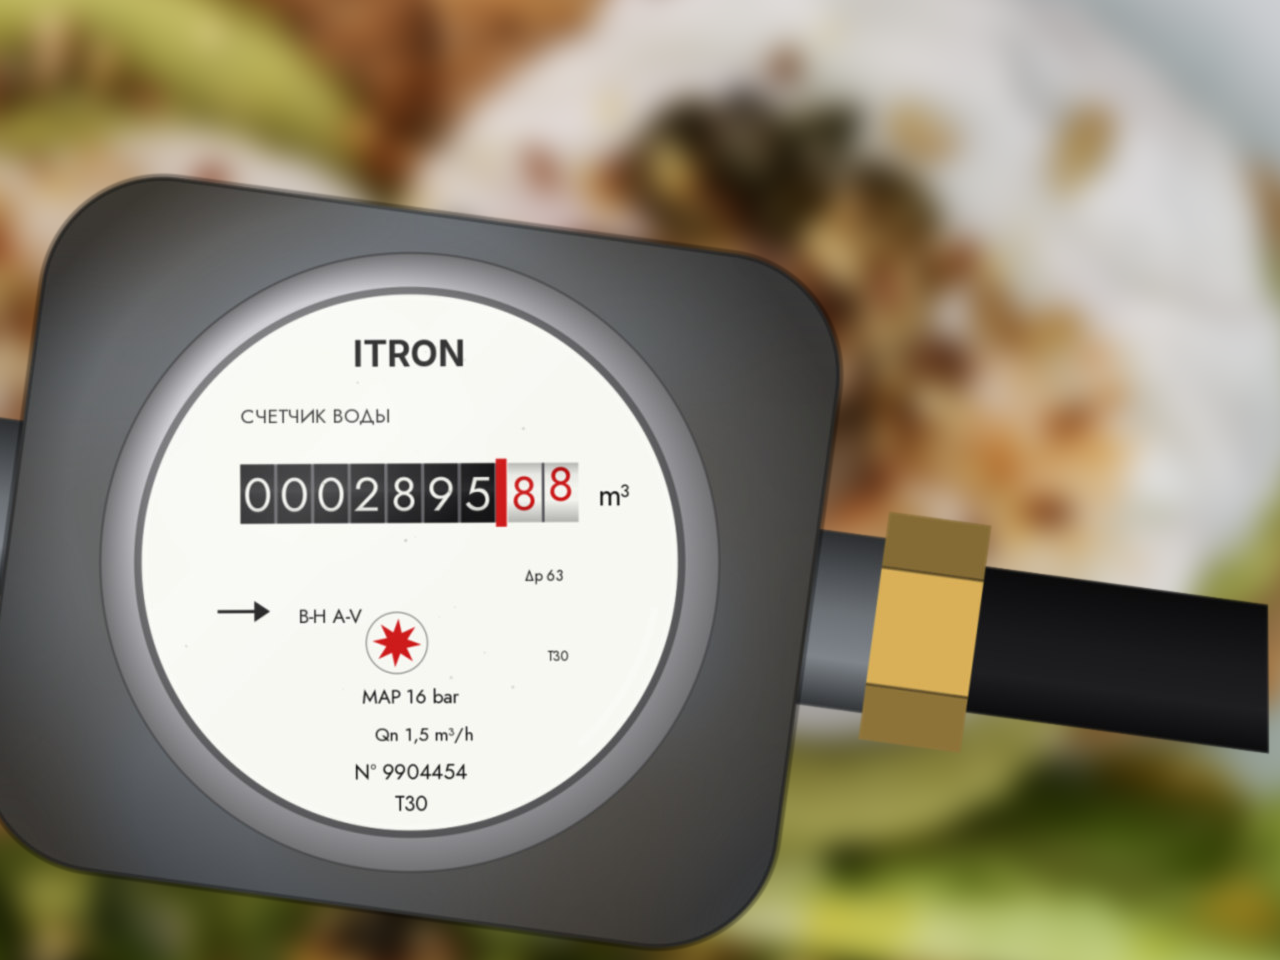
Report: 2895.88 m³
